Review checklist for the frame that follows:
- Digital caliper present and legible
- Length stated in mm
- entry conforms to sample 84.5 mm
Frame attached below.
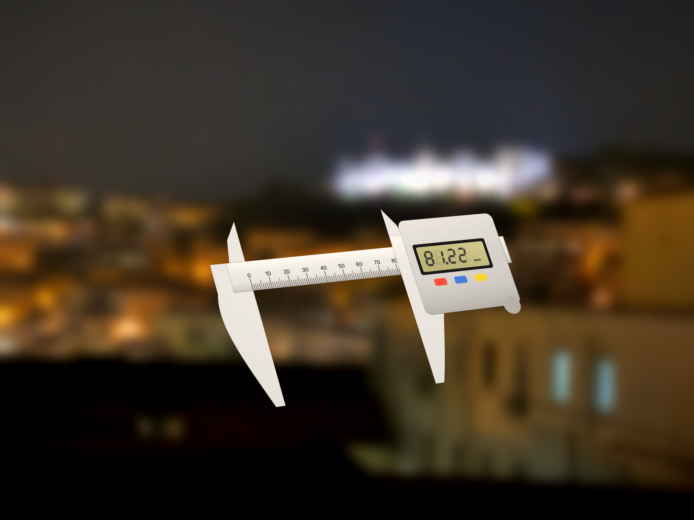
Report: 81.22 mm
